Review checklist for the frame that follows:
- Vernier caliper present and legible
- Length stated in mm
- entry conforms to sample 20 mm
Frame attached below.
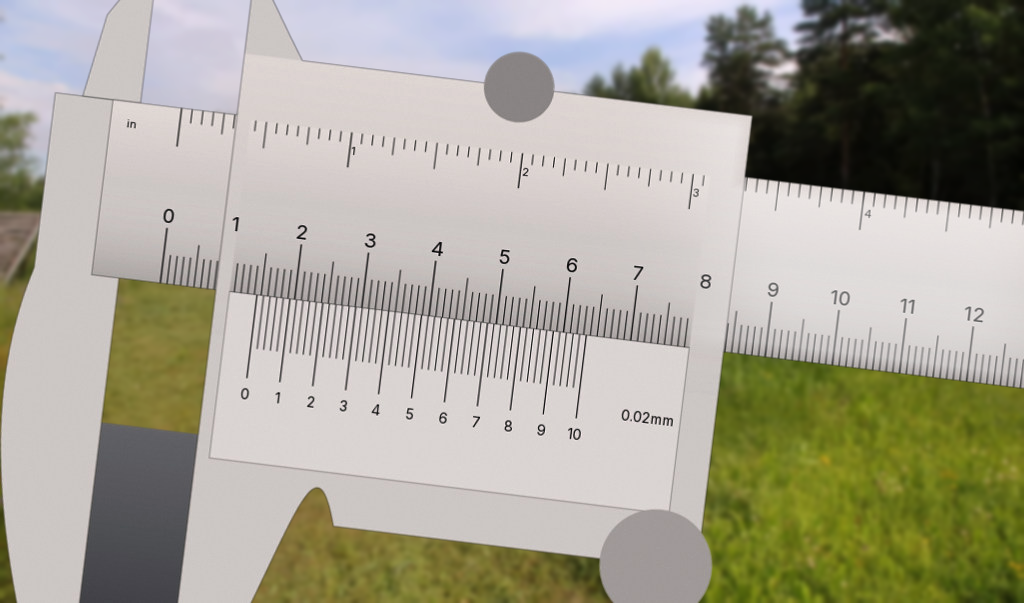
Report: 14.4 mm
